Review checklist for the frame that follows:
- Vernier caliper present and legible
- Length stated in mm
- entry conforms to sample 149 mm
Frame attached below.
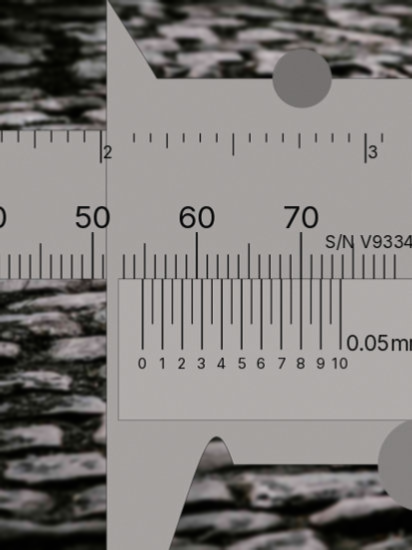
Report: 54.8 mm
